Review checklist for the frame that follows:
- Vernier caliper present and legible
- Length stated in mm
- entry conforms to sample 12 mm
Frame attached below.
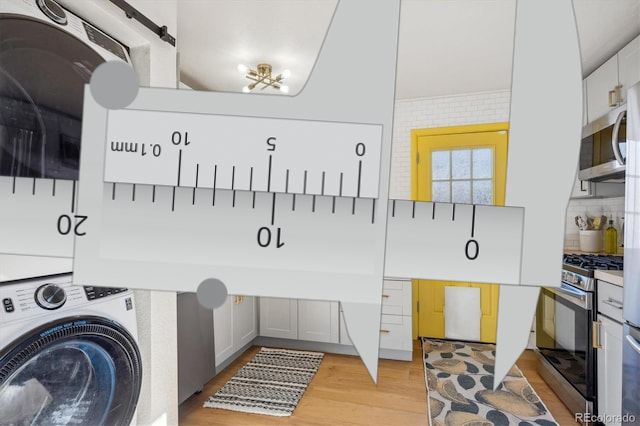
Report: 5.8 mm
